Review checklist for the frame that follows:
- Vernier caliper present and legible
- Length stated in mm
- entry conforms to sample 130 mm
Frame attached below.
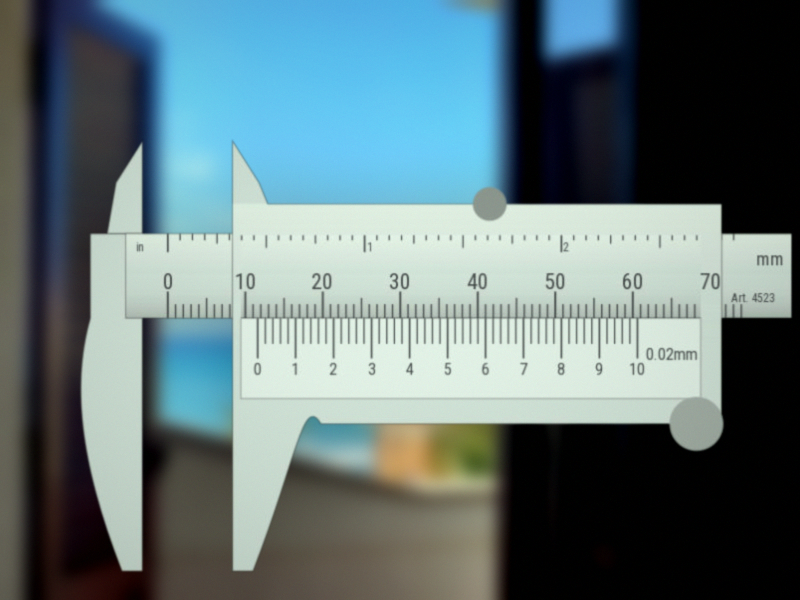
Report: 11.6 mm
